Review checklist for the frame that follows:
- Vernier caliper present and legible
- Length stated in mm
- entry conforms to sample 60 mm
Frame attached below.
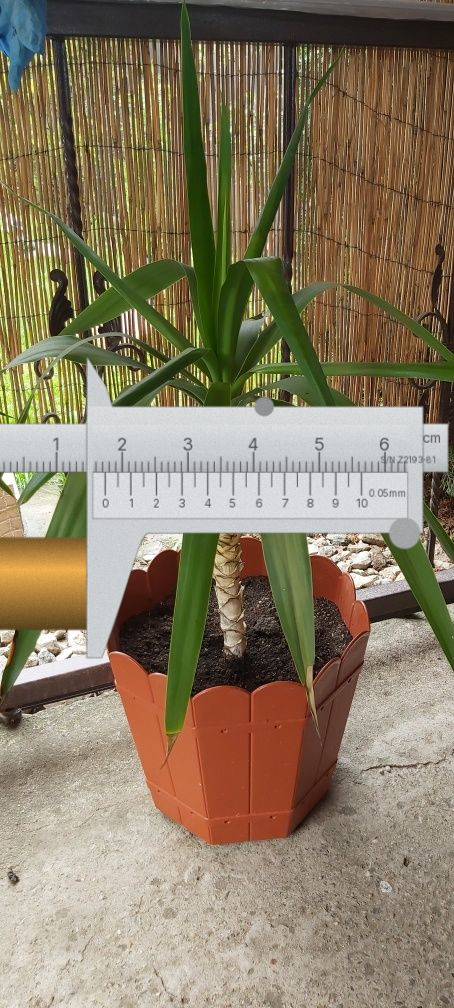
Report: 17.4 mm
